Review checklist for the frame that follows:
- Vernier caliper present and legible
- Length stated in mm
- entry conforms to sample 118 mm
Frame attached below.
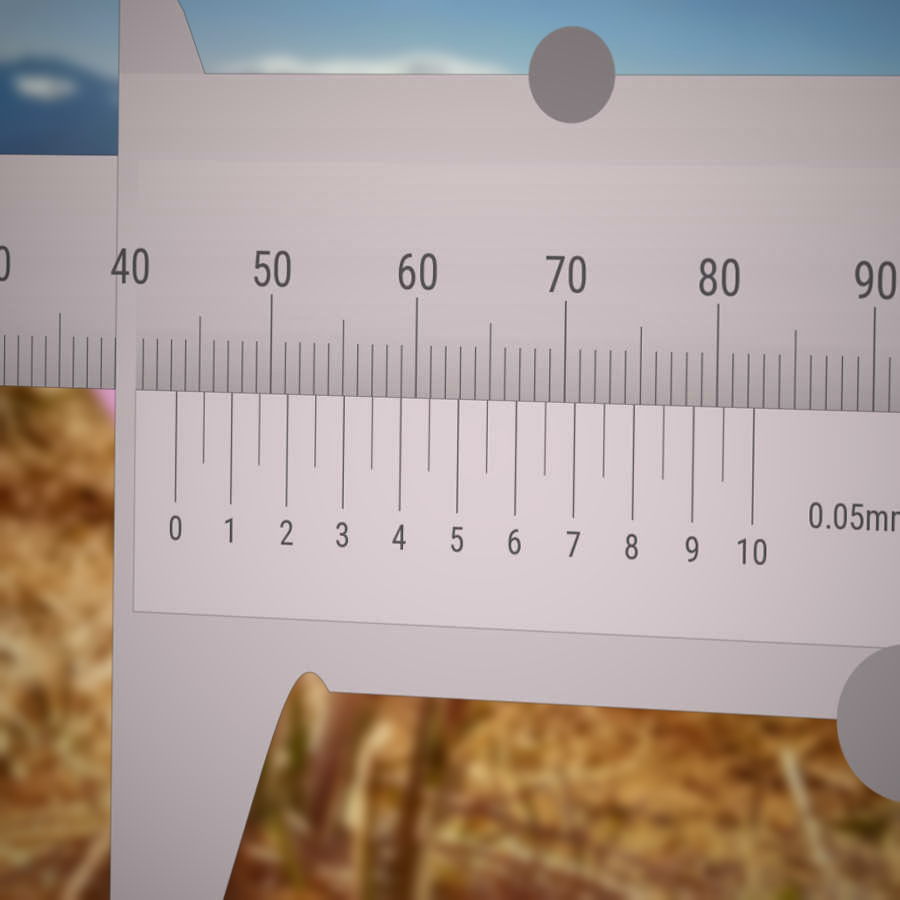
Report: 43.4 mm
